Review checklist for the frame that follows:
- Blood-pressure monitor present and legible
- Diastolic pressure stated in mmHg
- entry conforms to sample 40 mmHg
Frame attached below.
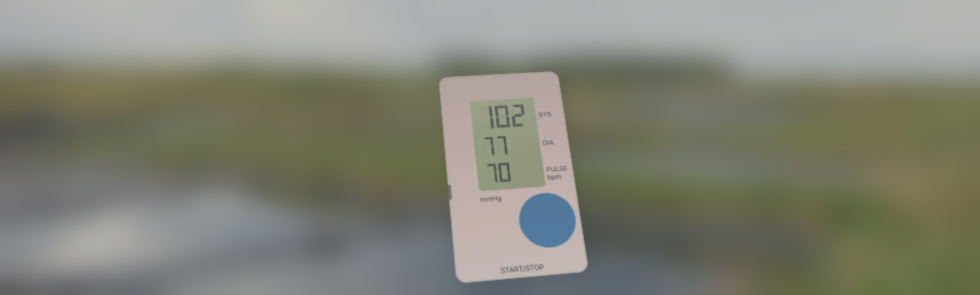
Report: 77 mmHg
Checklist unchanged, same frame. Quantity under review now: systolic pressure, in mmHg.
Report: 102 mmHg
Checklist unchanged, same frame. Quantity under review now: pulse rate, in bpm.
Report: 70 bpm
